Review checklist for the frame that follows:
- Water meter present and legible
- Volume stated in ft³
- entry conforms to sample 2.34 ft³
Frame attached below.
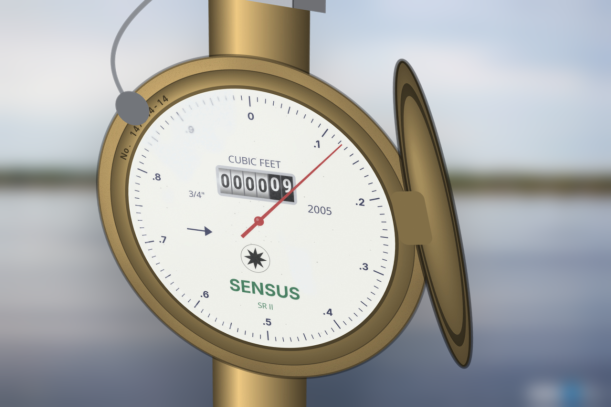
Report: 9.12 ft³
